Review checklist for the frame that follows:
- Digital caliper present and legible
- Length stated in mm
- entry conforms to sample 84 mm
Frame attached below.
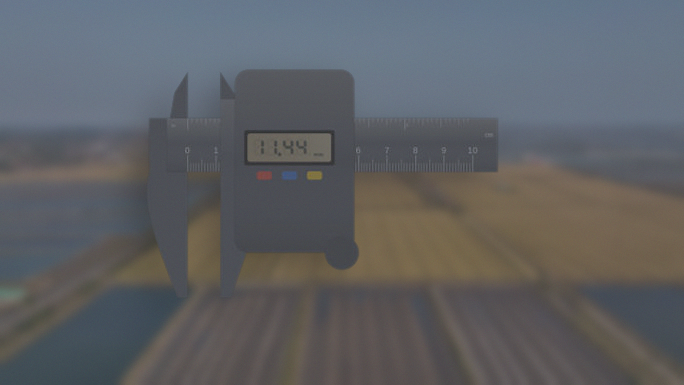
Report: 11.44 mm
